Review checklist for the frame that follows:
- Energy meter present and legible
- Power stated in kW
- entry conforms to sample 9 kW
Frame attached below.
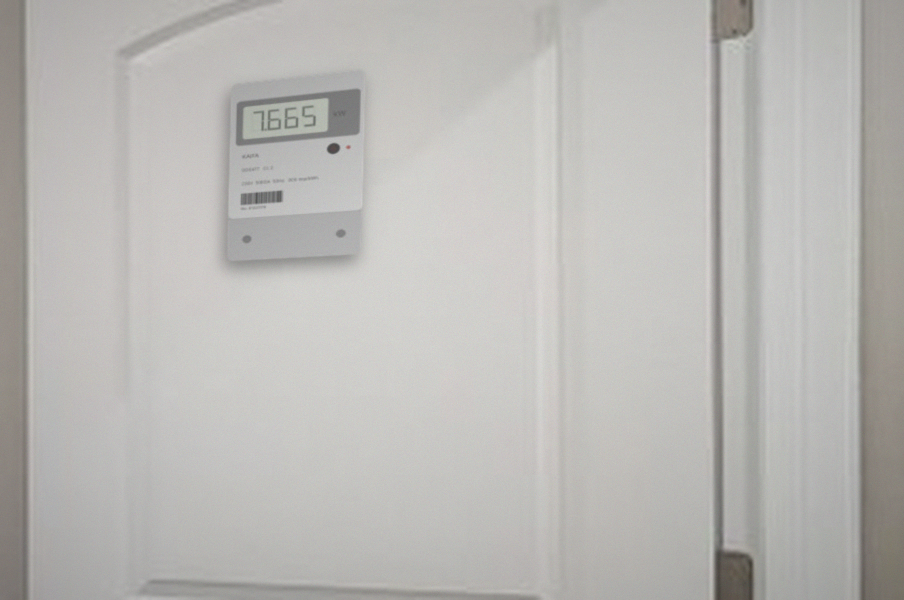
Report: 7.665 kW
